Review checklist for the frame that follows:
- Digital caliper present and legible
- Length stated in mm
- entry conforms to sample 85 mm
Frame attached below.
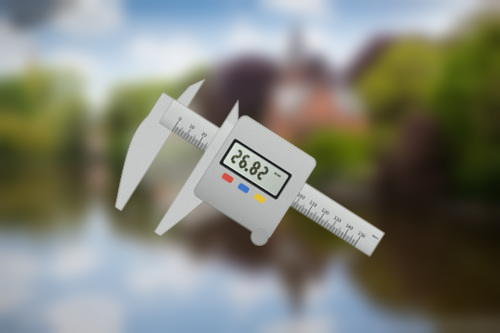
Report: 26.82 mm
